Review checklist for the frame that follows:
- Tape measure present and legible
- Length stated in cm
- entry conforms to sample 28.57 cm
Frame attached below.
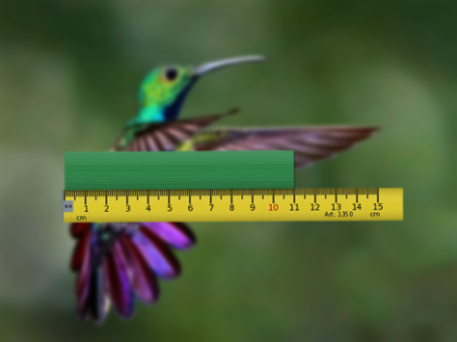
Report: 11 cm
